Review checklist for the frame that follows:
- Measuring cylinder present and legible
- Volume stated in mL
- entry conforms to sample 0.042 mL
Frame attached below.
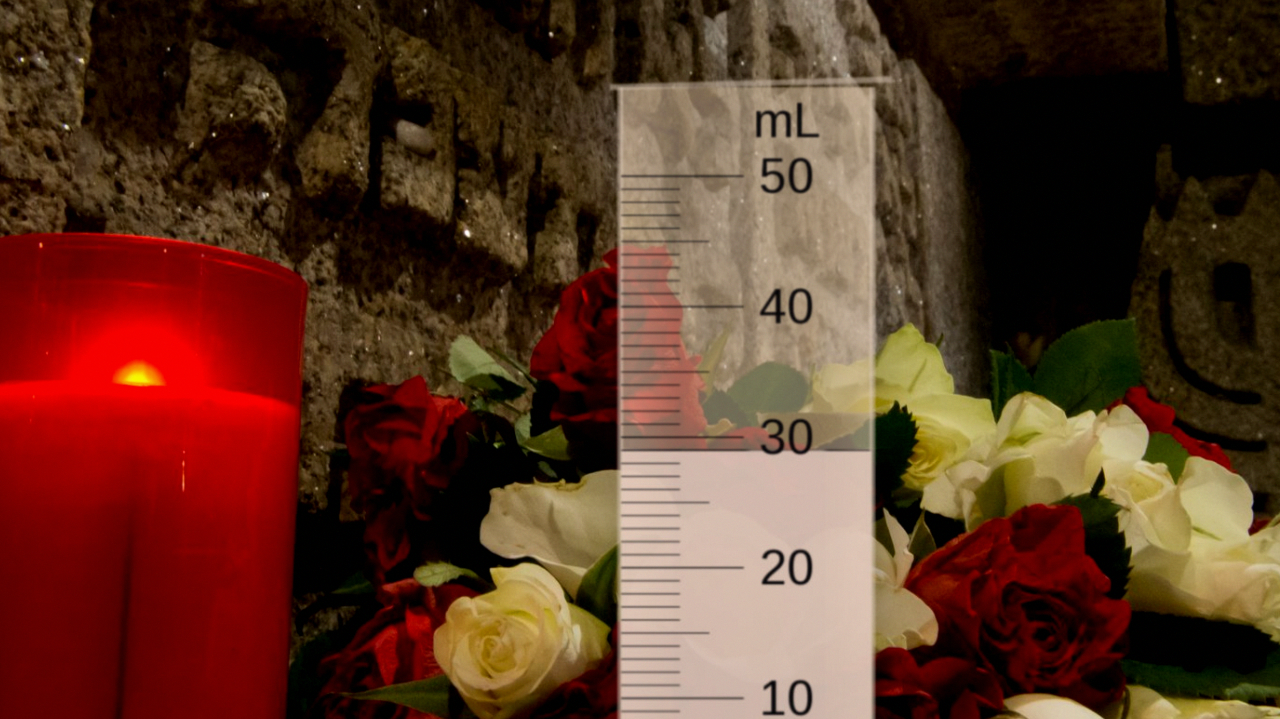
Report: 29 mL
